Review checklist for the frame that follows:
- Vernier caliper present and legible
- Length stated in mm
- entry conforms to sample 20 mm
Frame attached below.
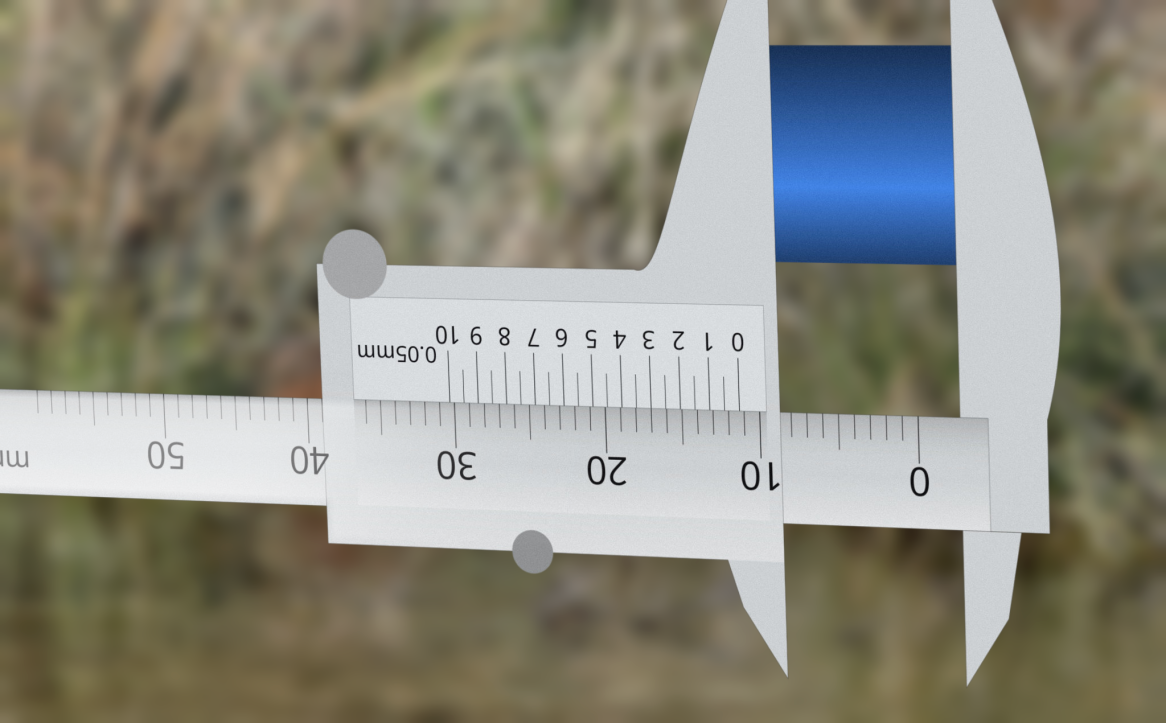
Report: 11.3 mm
